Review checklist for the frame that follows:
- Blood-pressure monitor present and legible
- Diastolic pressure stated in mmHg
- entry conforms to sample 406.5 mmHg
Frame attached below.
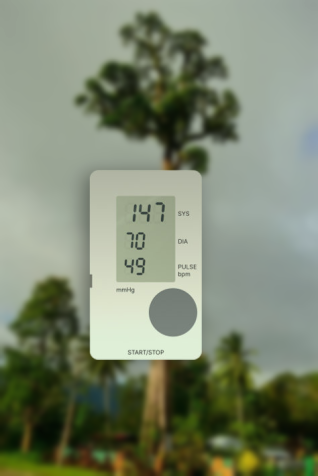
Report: 70 mmHg
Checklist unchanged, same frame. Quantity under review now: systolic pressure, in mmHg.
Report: 147 mmHg
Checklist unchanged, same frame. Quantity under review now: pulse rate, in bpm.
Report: 49 bpm
